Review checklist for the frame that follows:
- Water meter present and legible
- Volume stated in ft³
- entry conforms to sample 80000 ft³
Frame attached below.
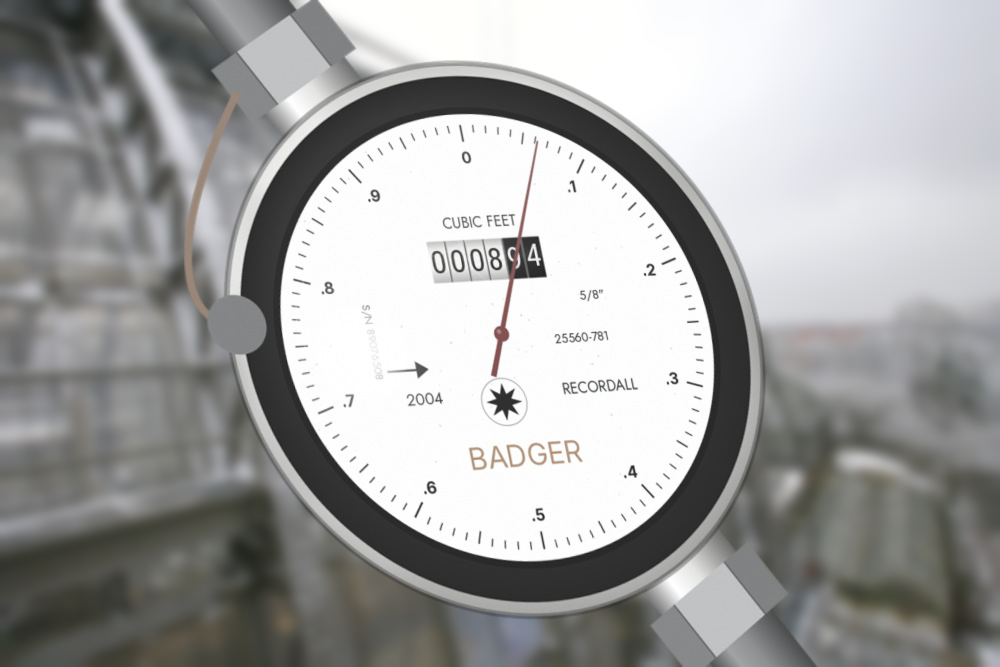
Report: 894.06 ft³
